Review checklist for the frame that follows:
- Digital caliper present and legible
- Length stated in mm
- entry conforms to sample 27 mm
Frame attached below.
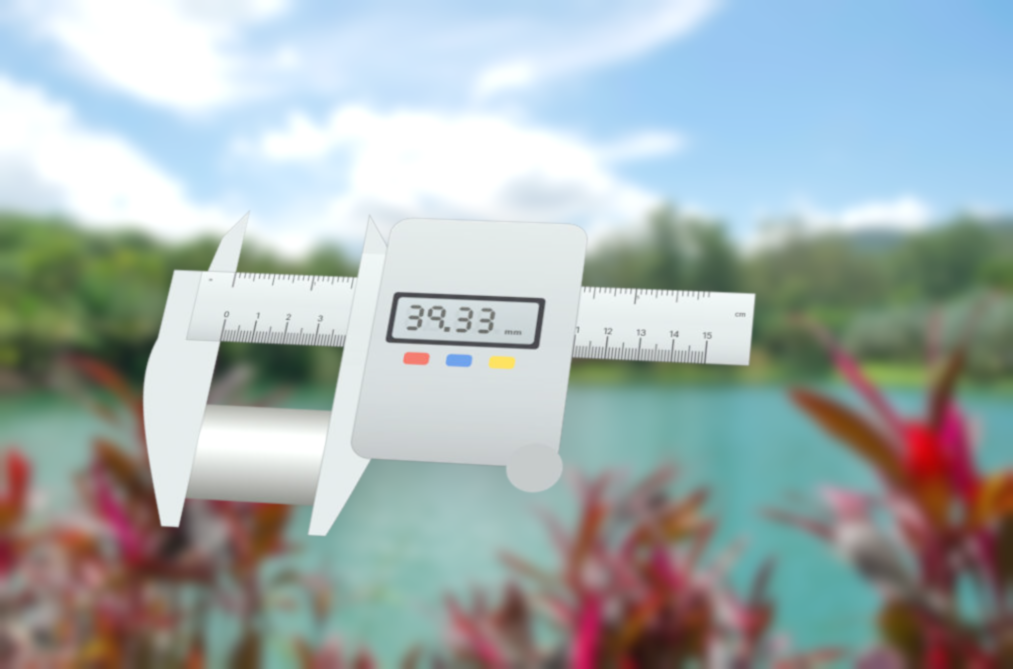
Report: 39.33 mm
